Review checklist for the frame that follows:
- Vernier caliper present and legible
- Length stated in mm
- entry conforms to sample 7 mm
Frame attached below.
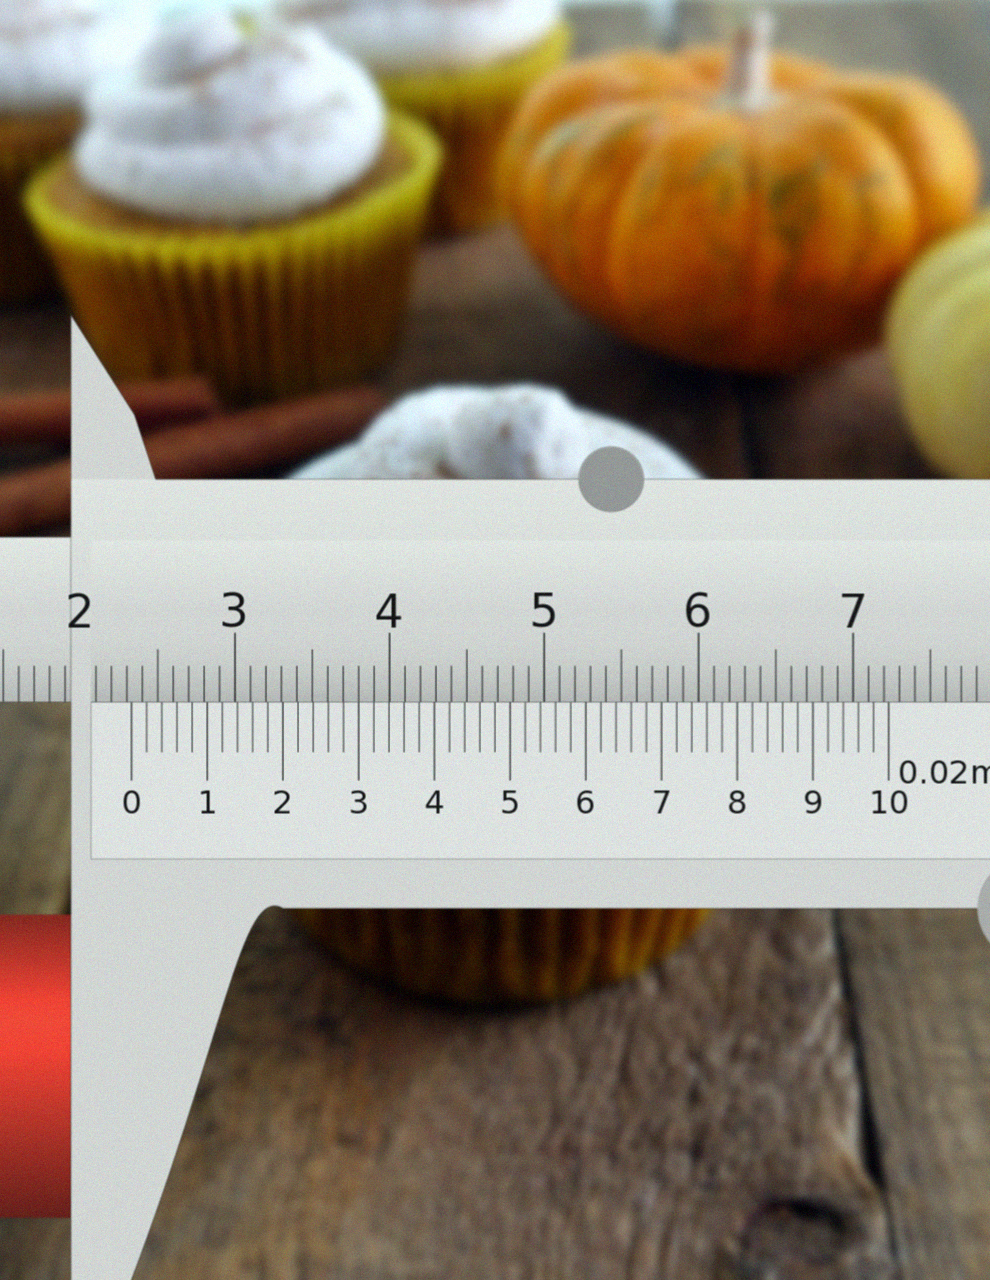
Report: 23.3 mm
